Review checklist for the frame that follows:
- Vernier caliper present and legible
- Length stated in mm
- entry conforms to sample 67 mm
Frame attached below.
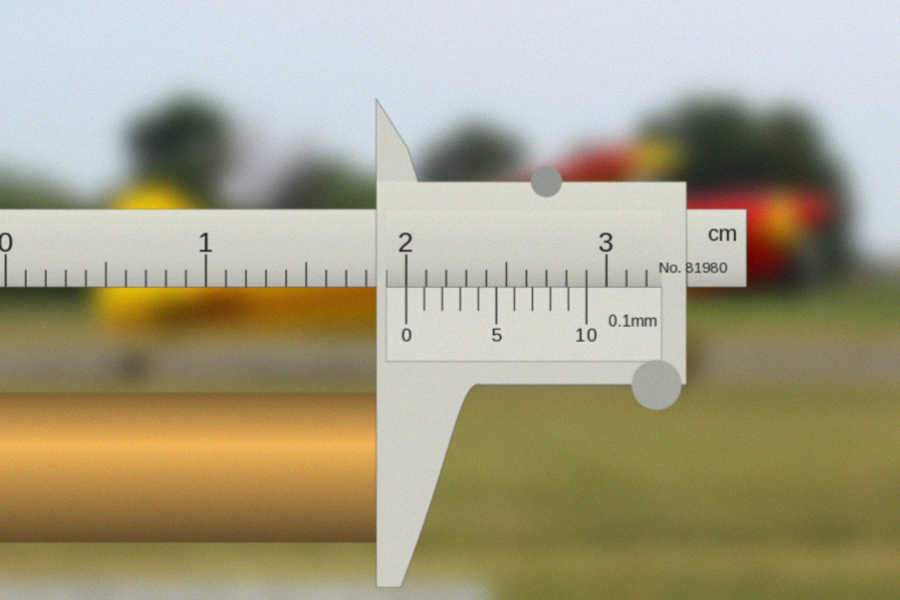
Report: 20.0 mm
